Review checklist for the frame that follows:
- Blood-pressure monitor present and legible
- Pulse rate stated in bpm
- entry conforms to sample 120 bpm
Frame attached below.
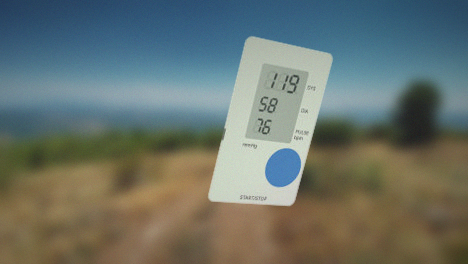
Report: 76 bpm
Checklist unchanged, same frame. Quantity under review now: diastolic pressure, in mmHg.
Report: 58 mmHg
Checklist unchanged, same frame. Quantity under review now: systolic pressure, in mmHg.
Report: 119 mmHg
